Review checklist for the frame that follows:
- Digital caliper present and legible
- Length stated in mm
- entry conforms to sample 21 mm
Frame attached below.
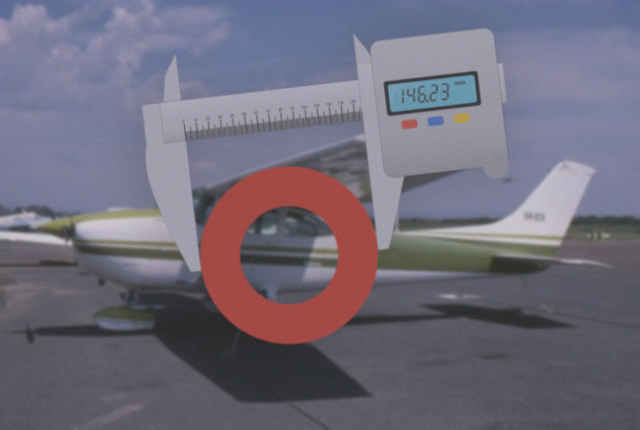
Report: 146.23 mm
